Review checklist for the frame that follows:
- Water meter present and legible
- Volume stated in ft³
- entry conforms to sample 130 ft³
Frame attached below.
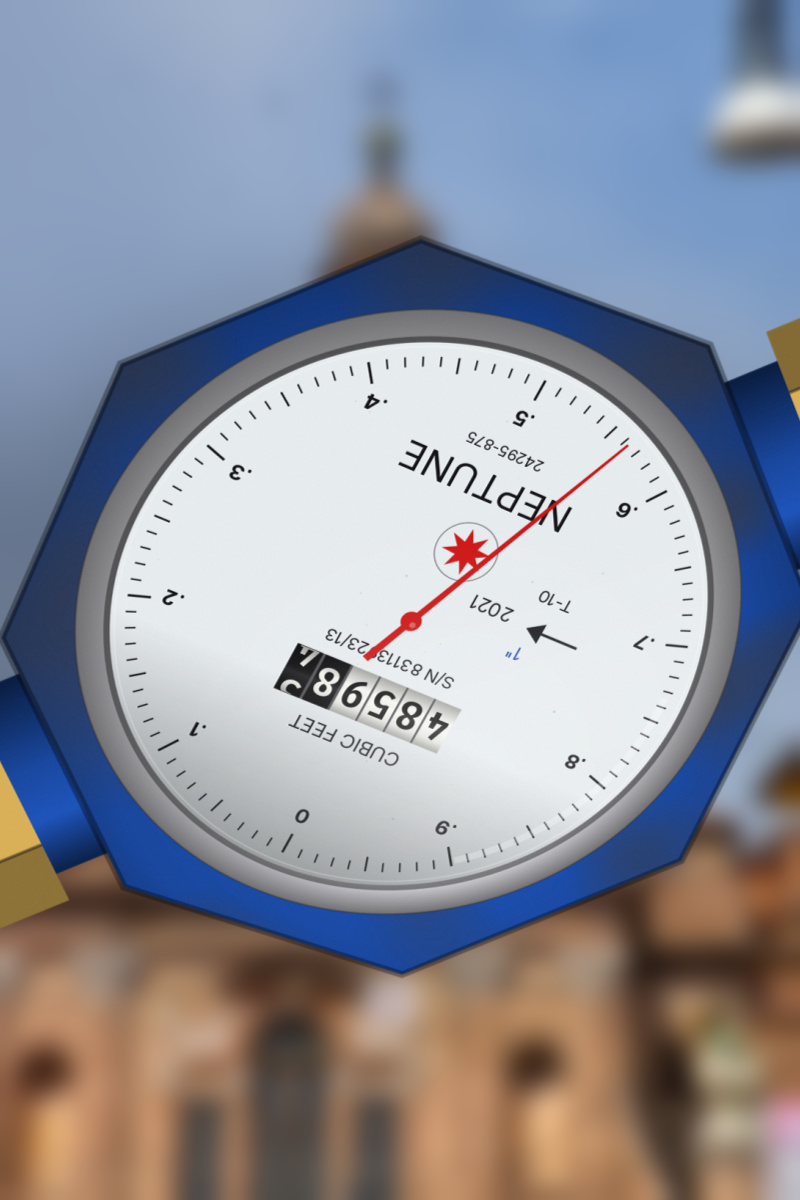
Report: 485983.56 ft³
